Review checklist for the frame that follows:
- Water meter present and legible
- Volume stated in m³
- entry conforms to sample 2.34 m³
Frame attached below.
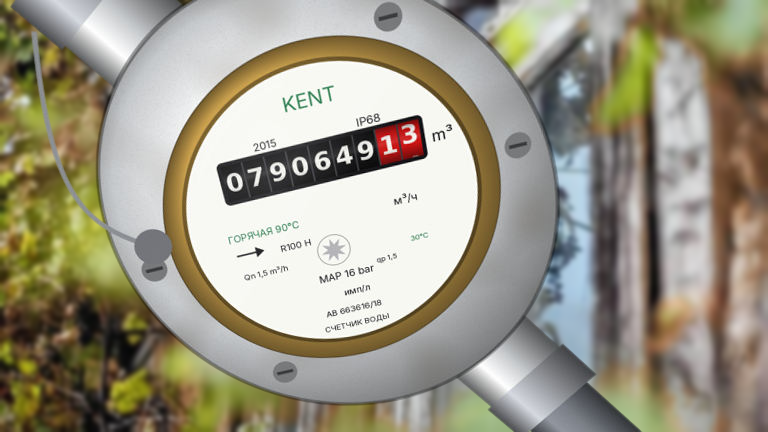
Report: 790649.13 m³
